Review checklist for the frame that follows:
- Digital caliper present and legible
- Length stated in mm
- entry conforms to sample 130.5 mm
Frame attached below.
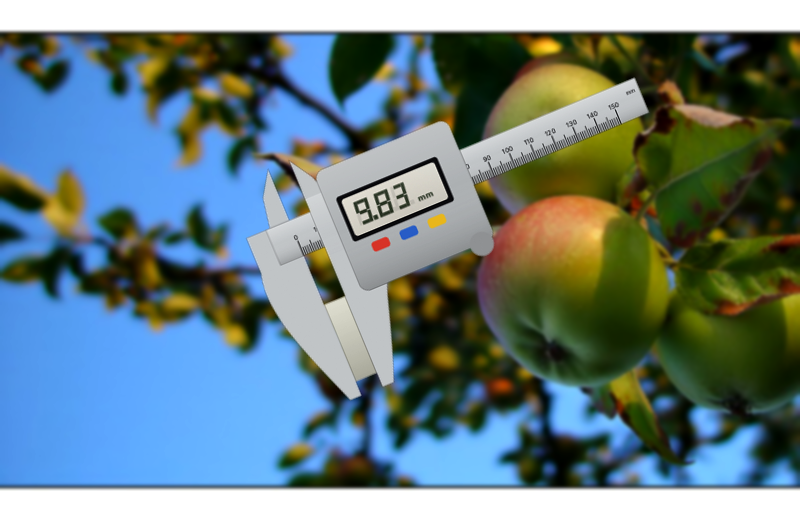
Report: 9.83 mm
